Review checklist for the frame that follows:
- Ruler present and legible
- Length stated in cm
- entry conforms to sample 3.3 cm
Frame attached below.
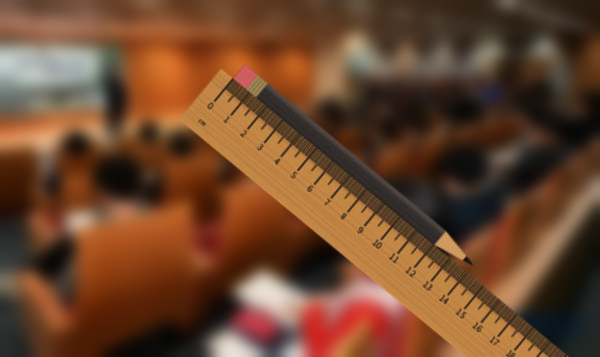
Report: 14 cm
